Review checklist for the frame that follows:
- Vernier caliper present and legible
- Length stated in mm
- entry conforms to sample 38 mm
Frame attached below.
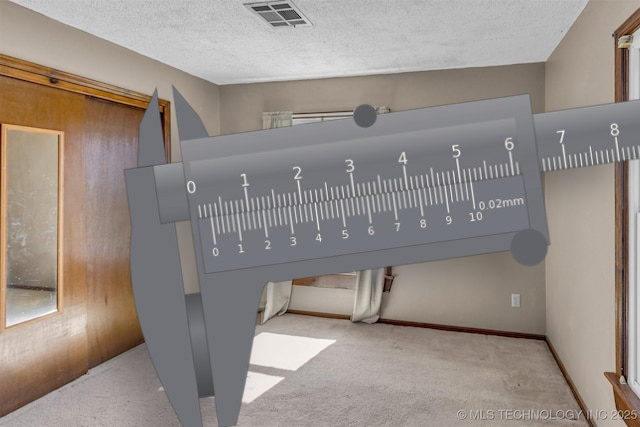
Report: 3.0 mm
